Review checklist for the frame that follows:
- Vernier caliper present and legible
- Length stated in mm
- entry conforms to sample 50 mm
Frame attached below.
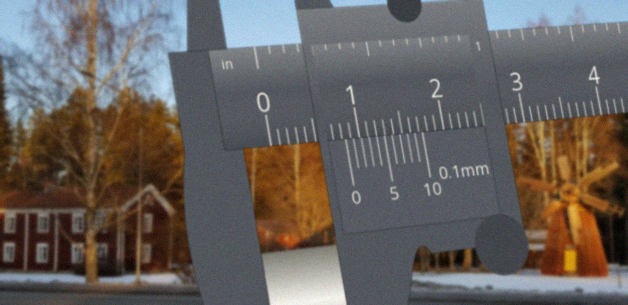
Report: 8.4 mm
